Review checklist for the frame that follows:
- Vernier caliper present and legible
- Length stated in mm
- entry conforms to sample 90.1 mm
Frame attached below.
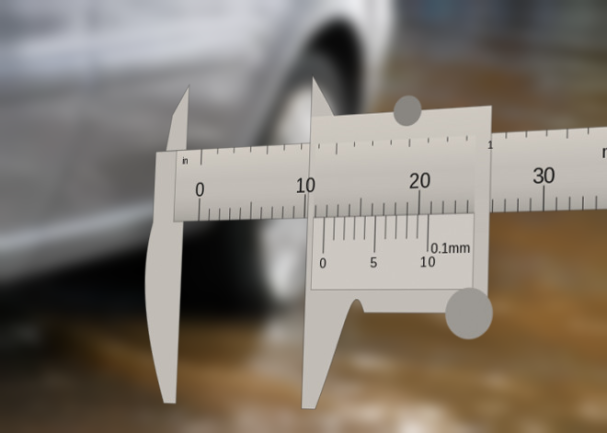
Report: 11.8 mm
